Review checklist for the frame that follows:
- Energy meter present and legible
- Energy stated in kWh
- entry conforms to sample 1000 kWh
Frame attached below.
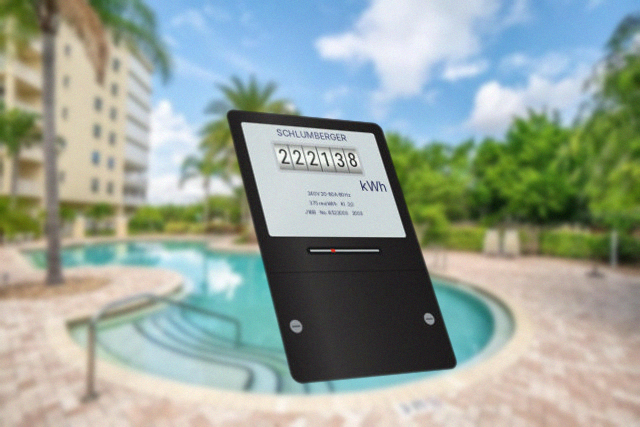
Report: 222138 kWh
